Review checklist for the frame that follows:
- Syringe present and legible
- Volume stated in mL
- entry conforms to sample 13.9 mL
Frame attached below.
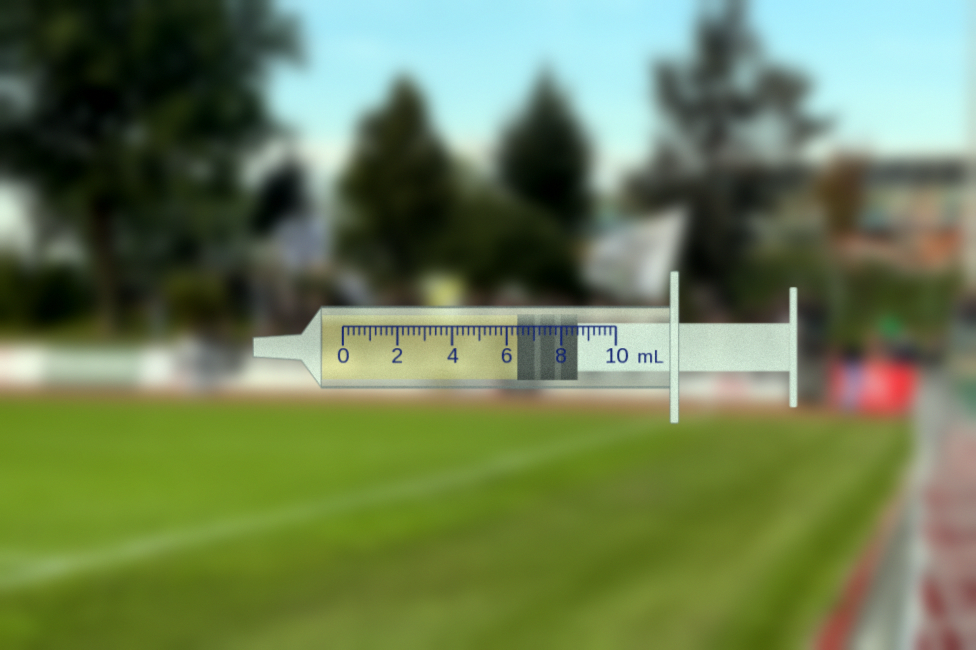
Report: 6.4 mL
